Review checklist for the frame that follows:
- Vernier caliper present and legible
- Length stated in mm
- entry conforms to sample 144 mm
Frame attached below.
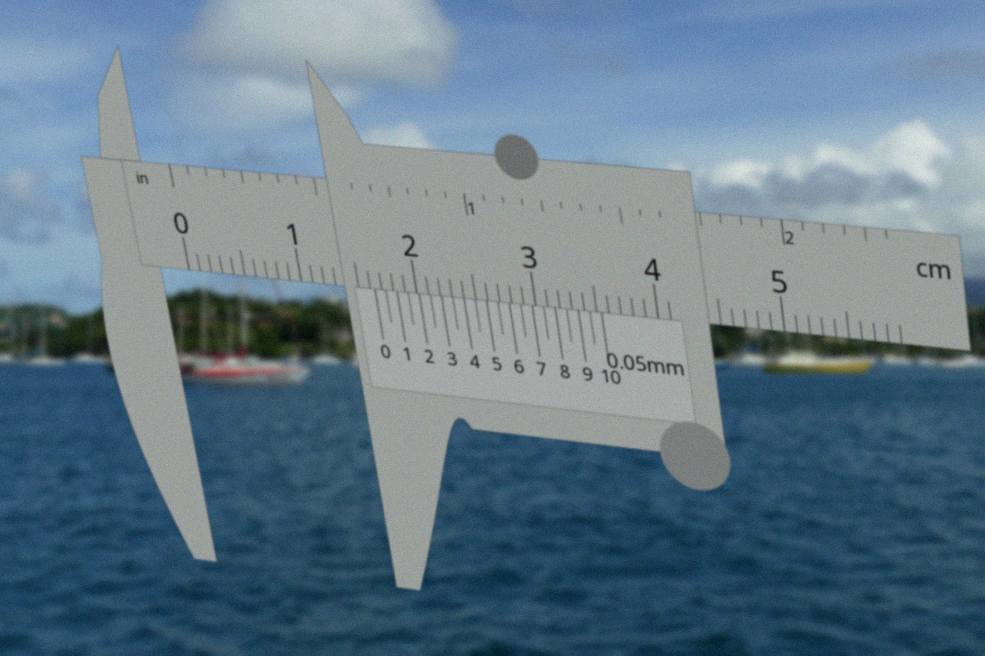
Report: 16.4 mm
